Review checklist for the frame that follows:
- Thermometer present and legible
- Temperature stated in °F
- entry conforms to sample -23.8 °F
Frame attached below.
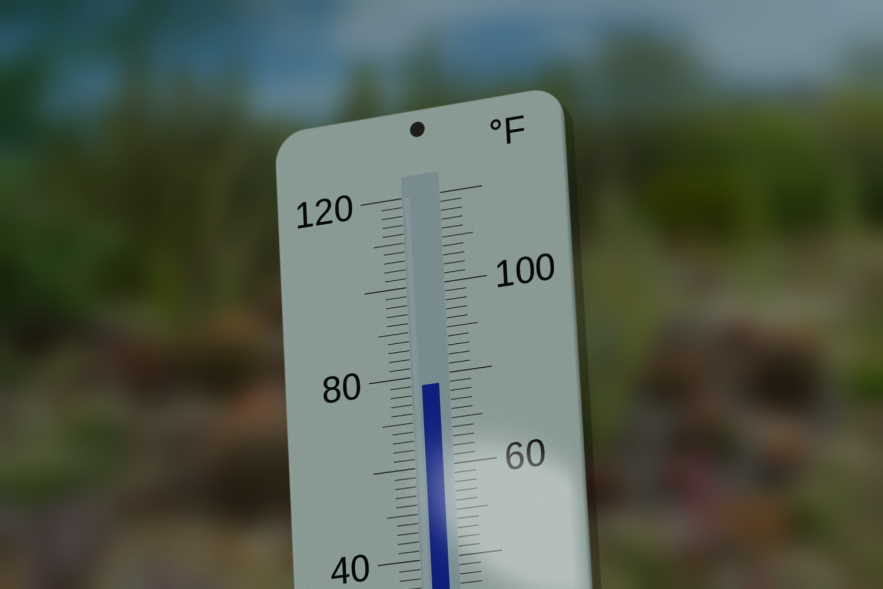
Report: 78 °F
